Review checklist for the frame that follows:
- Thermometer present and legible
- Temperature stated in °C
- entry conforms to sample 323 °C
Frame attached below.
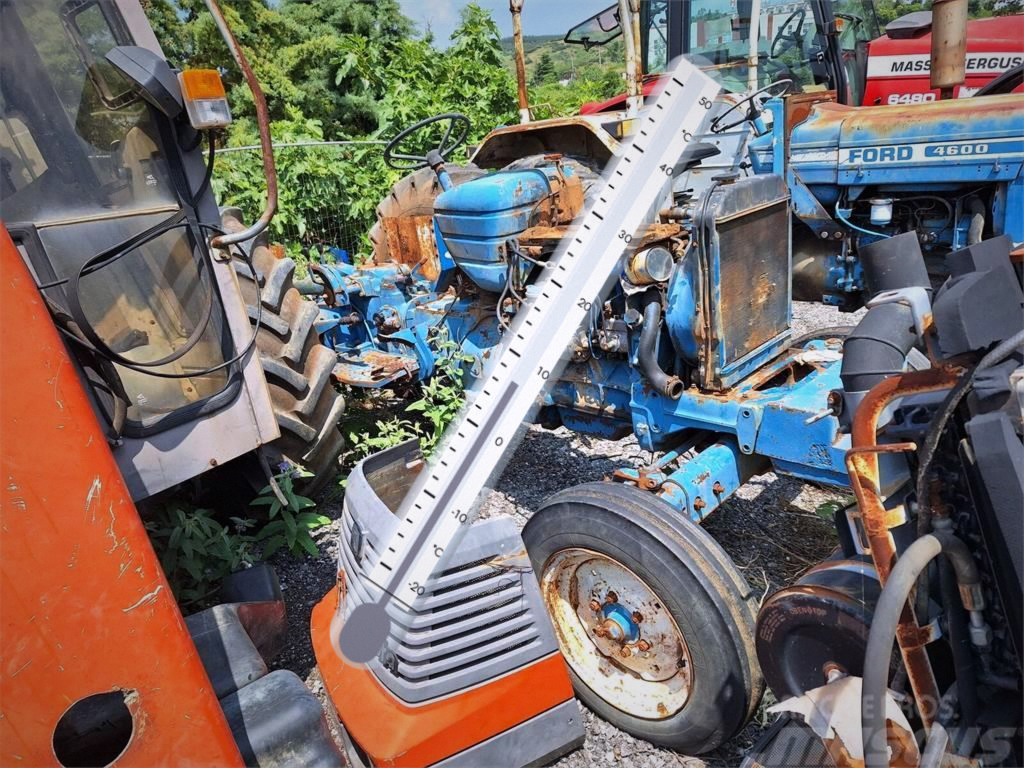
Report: 7 °C
